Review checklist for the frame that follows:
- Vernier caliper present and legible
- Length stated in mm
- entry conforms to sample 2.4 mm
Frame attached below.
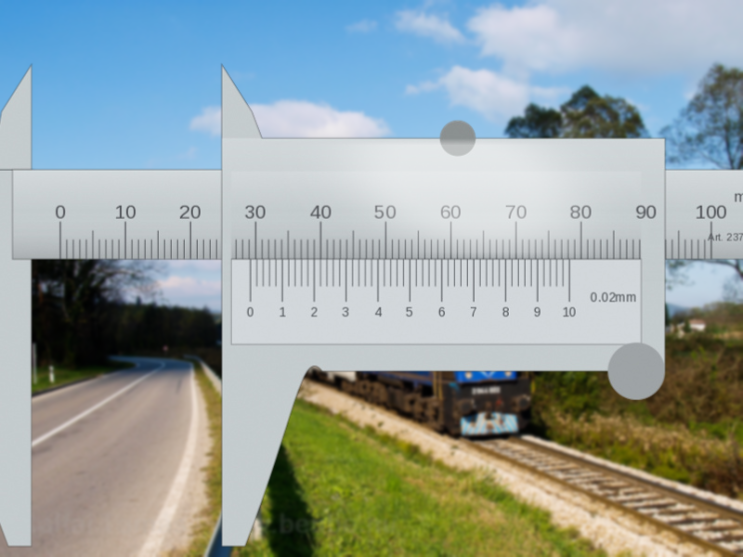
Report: 29.2 mm
